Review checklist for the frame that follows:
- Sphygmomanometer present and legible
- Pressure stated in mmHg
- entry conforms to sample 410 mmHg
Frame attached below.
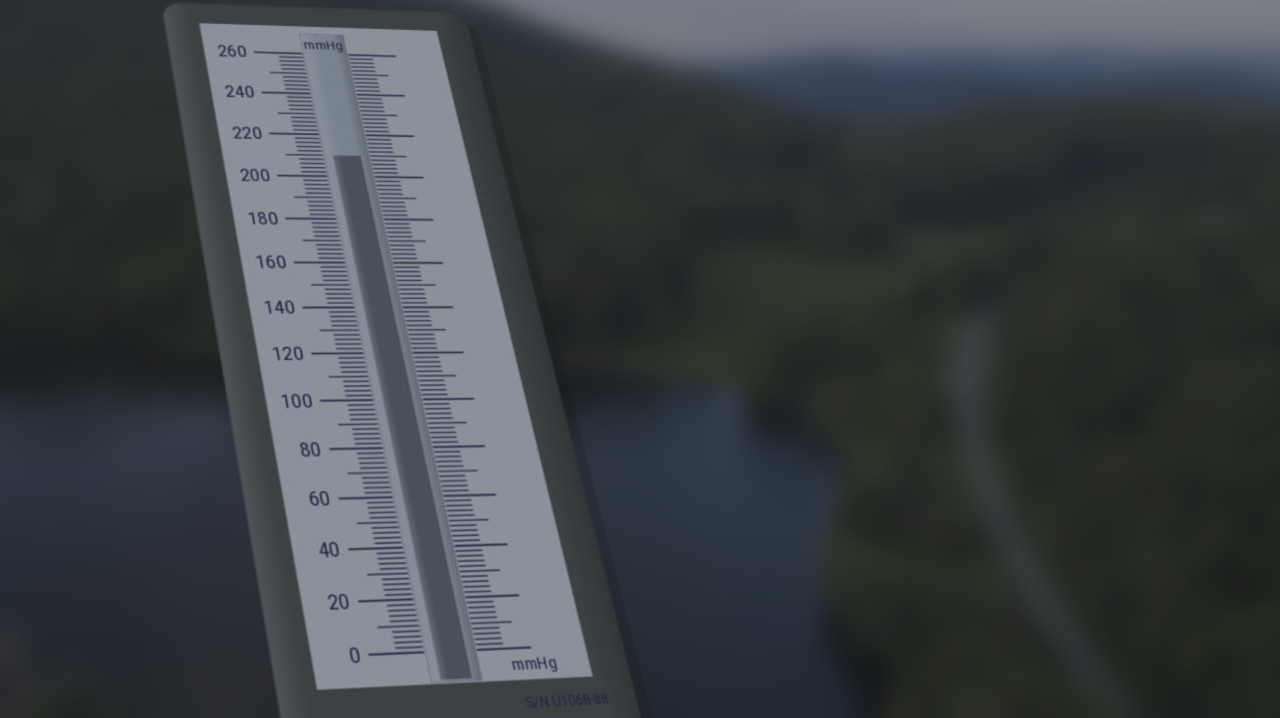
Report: 210 mmHg
